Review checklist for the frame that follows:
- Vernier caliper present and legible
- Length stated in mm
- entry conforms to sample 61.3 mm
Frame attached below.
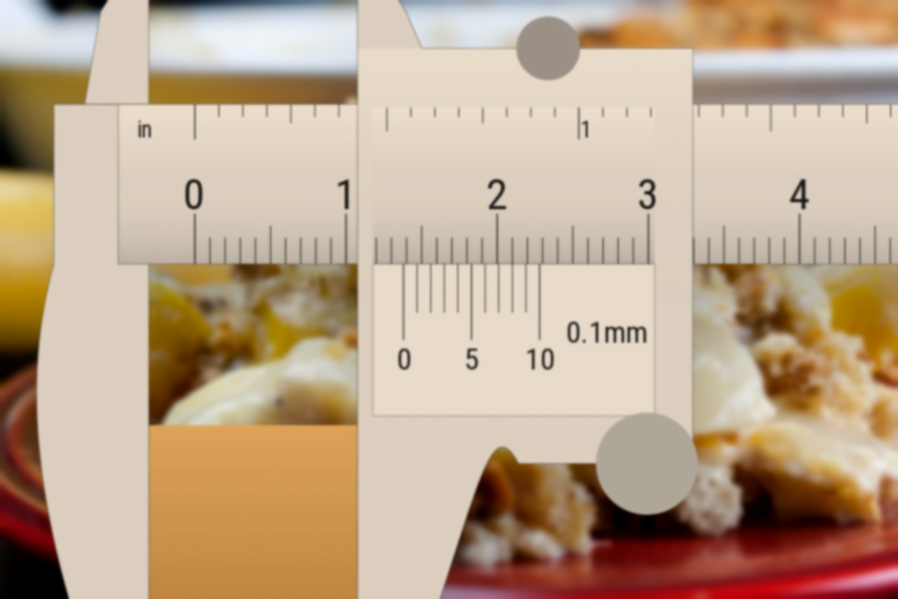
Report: 13.8 mm
